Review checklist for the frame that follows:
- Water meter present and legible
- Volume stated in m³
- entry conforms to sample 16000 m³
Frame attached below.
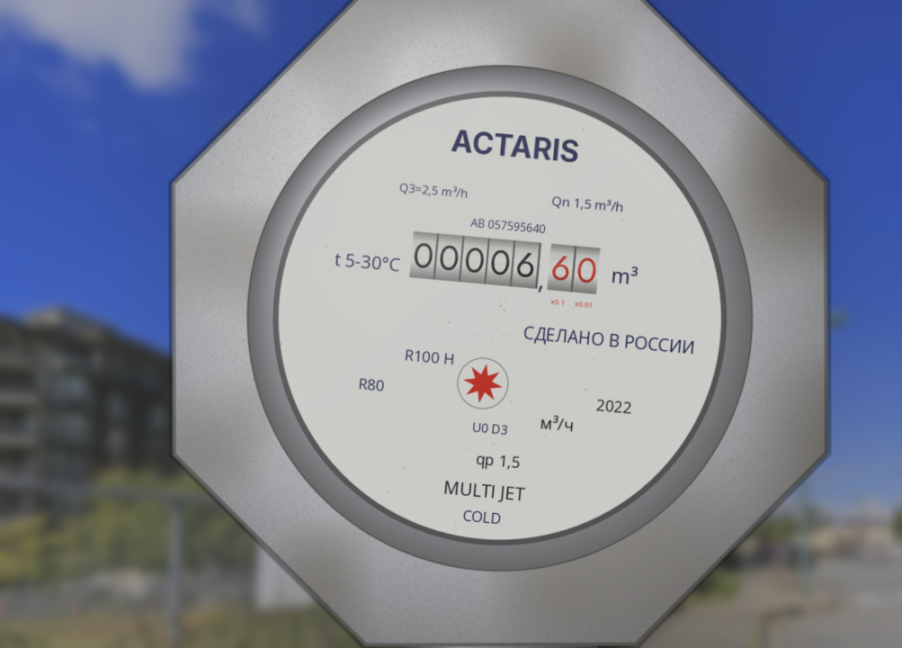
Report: 6.60 m³
